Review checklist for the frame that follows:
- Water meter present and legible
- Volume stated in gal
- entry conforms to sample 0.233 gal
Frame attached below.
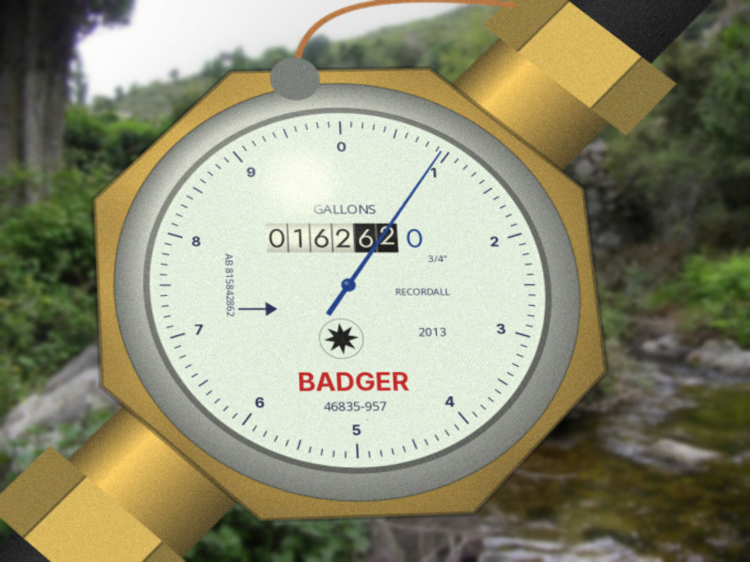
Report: 162620.9 gal
